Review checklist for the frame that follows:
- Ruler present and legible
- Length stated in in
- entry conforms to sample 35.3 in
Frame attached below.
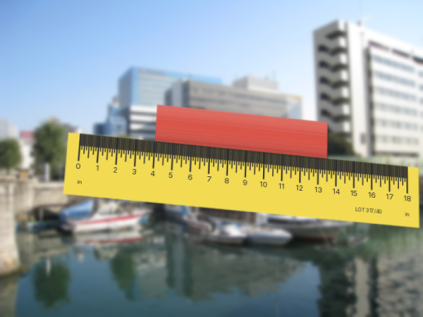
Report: 9.5 in
